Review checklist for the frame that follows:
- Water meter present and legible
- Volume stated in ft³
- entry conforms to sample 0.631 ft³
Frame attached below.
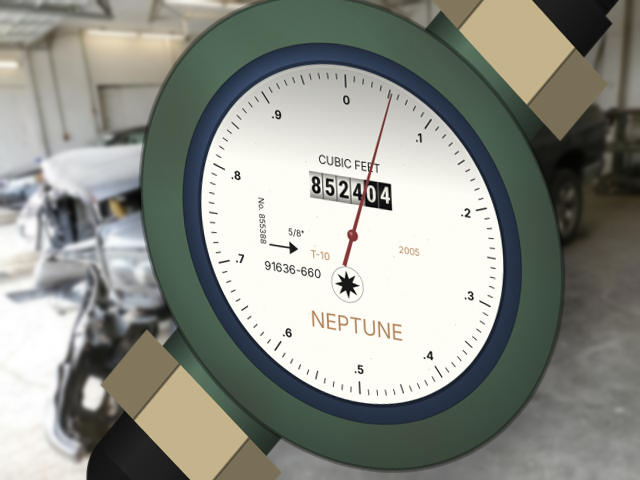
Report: 852404.05 ft³
